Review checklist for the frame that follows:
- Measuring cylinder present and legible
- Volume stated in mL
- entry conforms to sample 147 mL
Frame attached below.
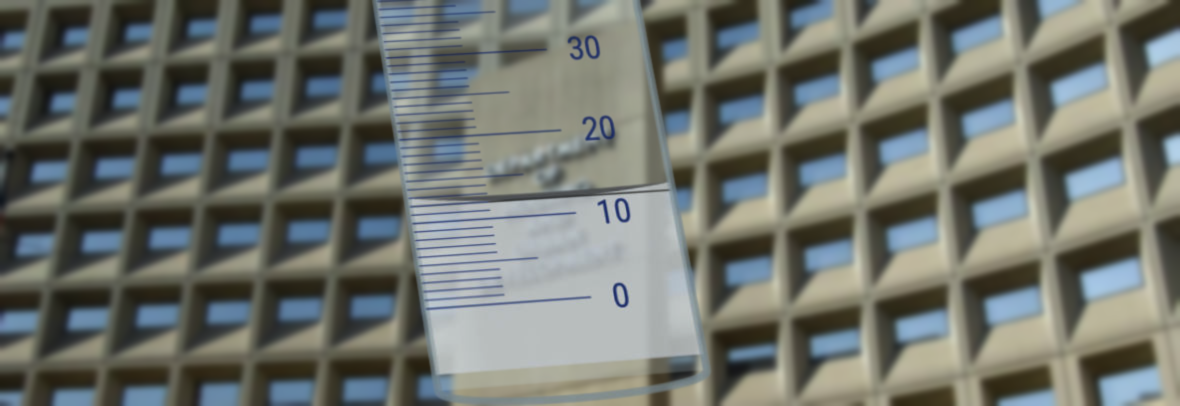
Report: 12 mL
